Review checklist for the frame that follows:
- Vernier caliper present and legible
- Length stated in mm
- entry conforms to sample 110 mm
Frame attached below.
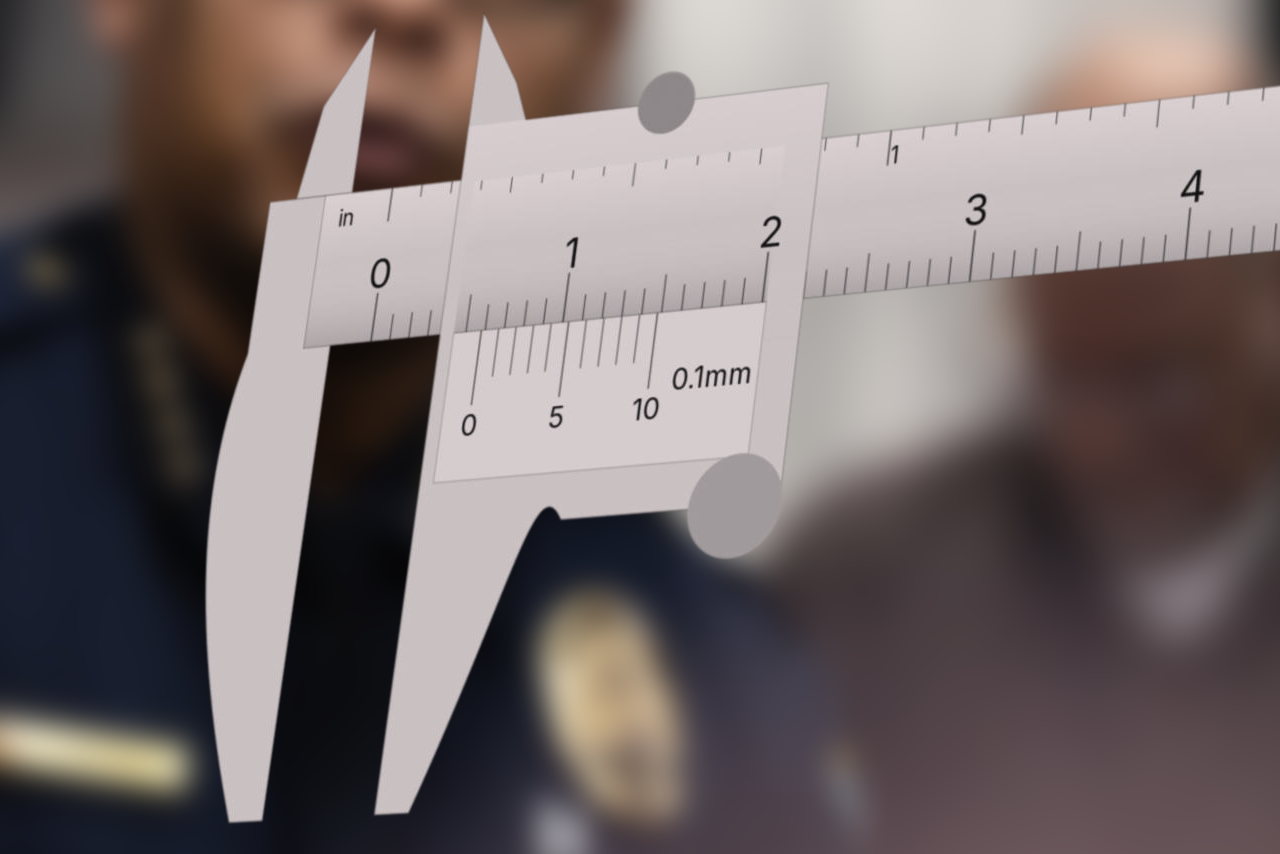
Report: 5.8 mm
